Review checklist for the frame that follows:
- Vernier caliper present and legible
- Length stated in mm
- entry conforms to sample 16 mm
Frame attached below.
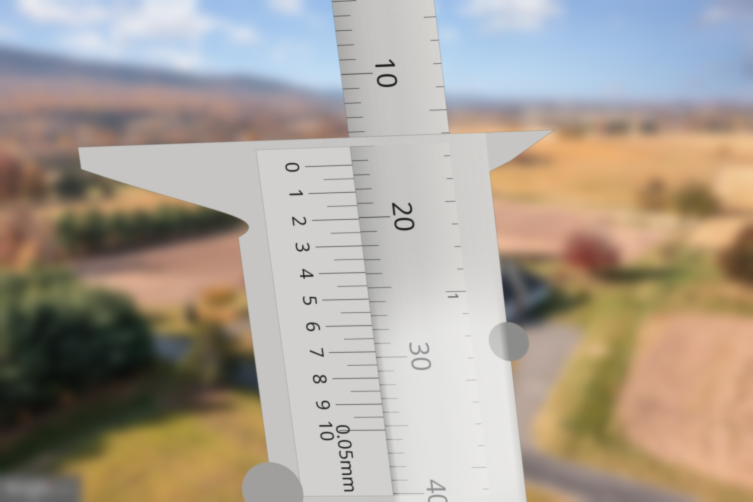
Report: 16.3 mm
